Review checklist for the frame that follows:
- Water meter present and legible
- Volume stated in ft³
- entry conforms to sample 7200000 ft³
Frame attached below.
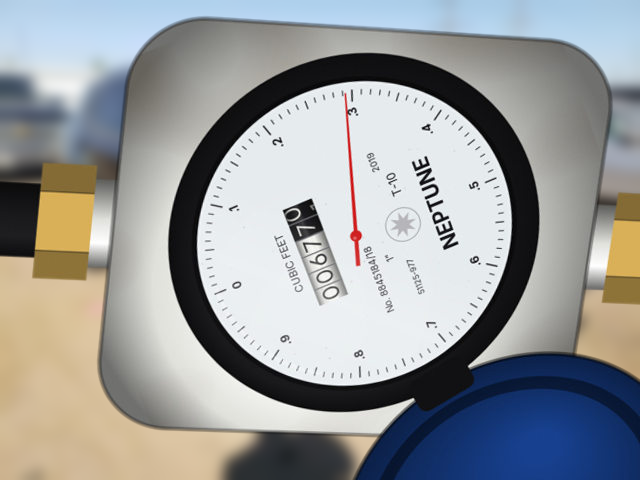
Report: 6770.29 ft³
